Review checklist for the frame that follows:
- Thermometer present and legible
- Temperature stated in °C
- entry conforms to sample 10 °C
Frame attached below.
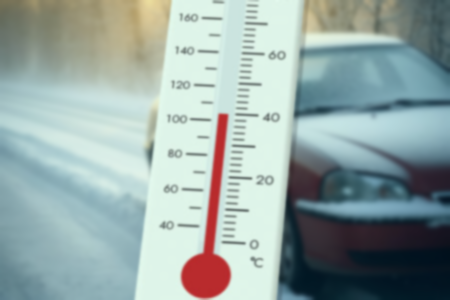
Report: 40 °C
